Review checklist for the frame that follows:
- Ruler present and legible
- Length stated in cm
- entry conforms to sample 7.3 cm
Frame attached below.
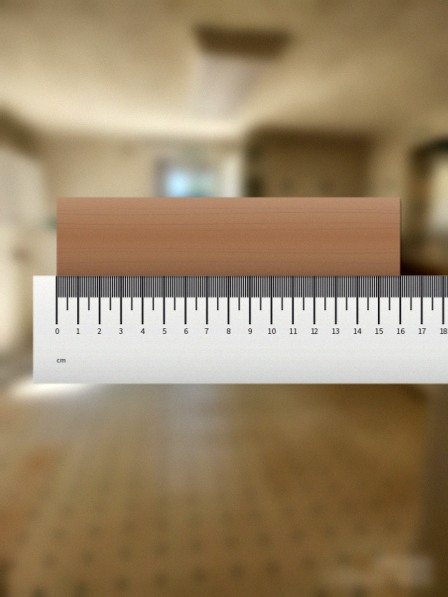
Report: 16 cm
